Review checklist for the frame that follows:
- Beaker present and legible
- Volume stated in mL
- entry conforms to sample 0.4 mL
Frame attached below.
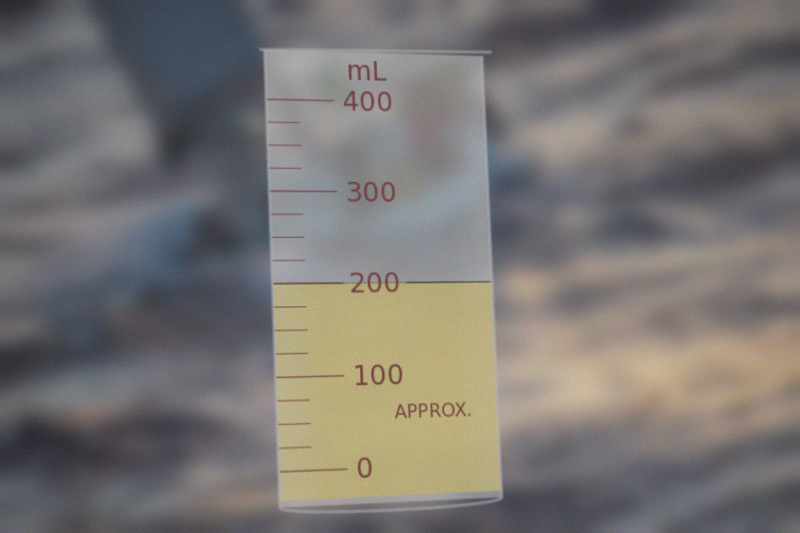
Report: 200 mL
